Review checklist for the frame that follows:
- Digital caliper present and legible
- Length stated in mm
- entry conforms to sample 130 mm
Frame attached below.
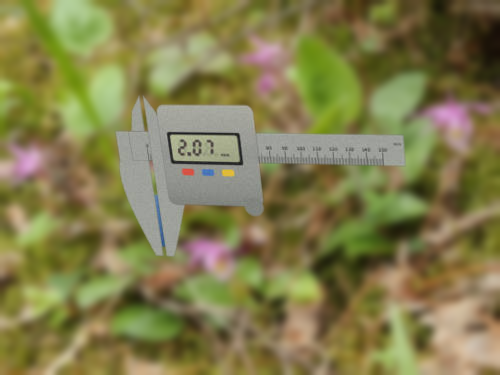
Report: 2.07 mm
